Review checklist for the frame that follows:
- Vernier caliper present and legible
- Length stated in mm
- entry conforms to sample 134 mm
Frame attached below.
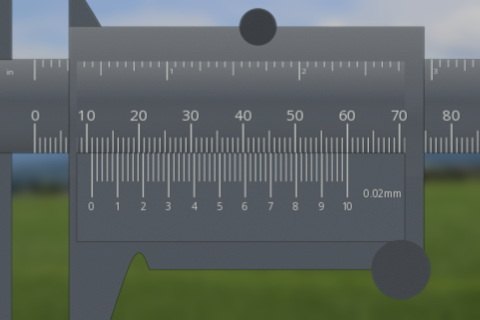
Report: 11.0 mm
